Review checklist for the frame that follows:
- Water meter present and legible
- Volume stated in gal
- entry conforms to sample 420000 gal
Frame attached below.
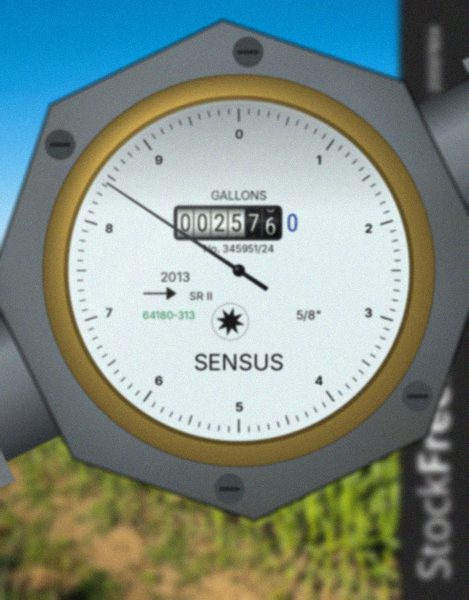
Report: 25758.4 gal
